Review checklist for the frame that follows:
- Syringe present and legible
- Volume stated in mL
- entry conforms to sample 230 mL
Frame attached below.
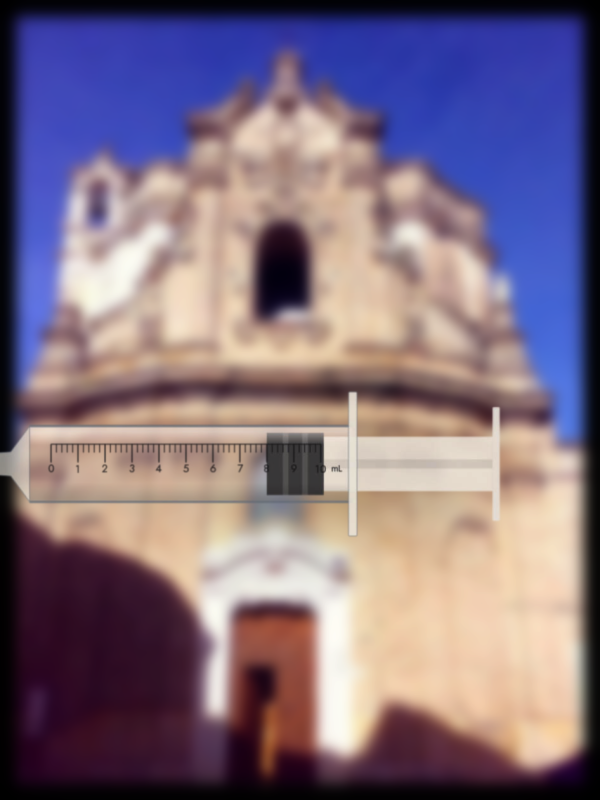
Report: 8 mL
